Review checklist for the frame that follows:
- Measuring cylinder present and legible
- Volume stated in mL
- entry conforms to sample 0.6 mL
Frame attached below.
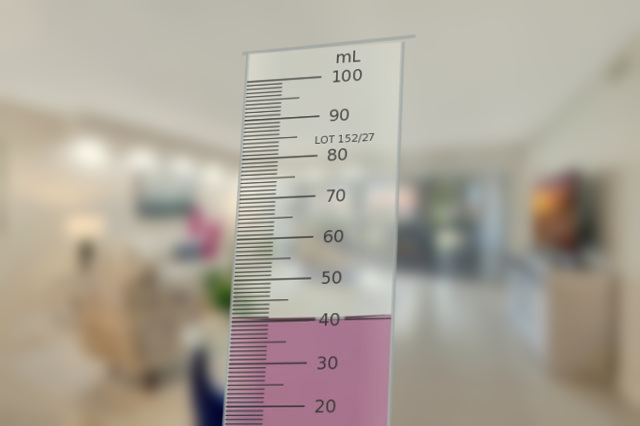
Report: 40 mL
